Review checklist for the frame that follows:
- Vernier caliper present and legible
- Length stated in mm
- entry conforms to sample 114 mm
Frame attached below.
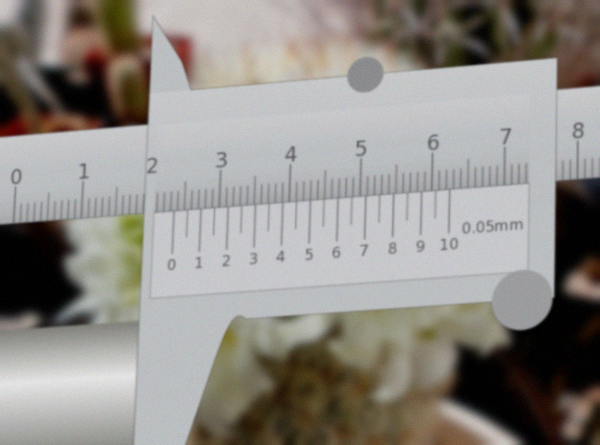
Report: 23.5 mm
